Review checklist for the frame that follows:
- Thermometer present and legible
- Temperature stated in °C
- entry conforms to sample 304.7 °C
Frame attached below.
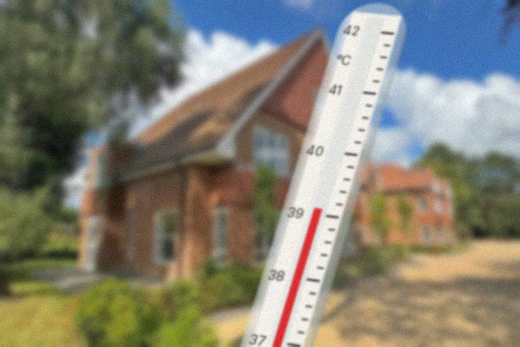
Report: 39.1 °C
